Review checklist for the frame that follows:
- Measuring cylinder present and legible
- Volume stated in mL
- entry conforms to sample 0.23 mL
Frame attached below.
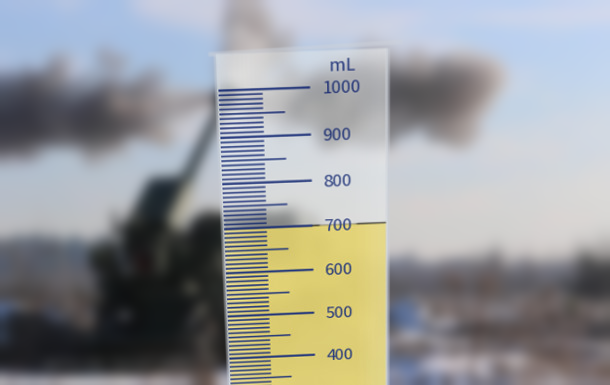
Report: 700 mL
